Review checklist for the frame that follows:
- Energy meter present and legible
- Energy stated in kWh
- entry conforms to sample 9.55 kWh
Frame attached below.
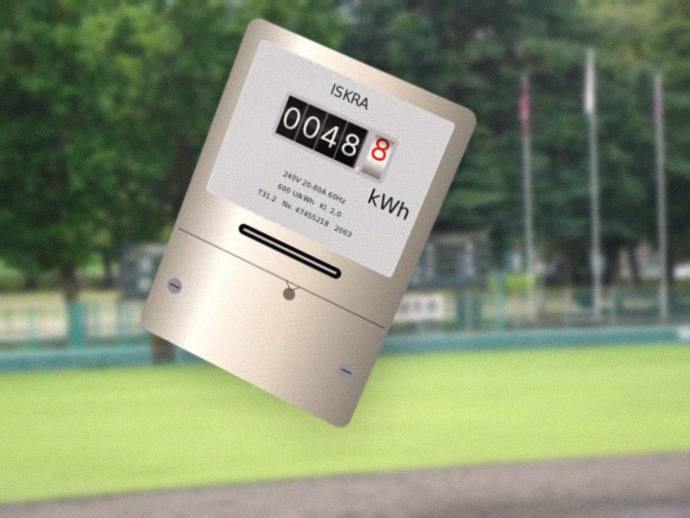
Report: 48.8 kWh
